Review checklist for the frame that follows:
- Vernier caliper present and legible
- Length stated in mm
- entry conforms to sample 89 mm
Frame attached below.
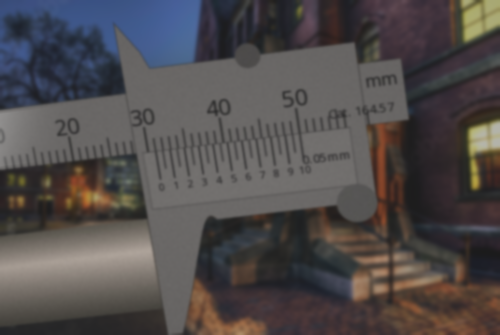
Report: 31.0 mm
